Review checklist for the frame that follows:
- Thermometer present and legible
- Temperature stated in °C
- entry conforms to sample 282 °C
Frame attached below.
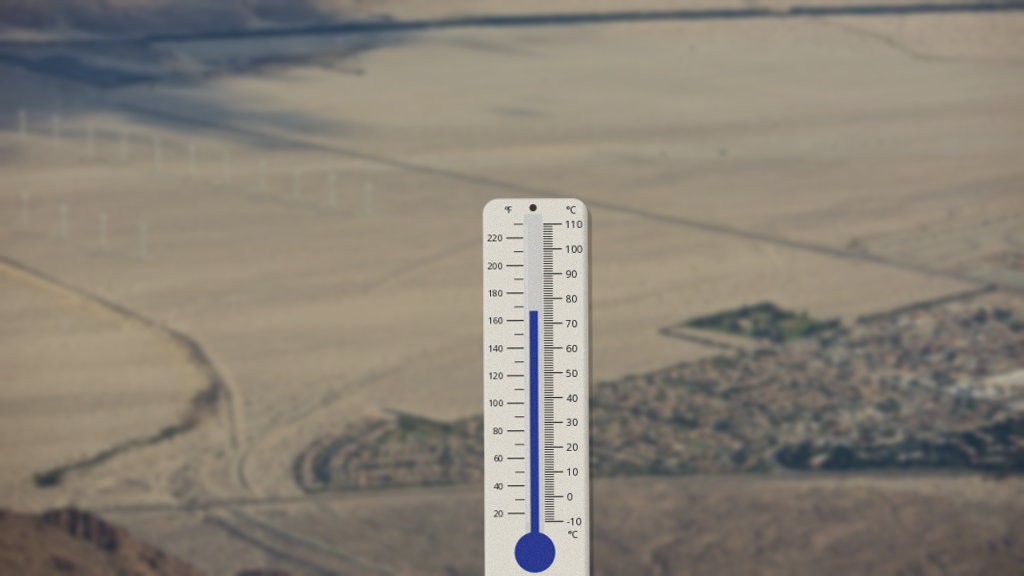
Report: 75 °C
